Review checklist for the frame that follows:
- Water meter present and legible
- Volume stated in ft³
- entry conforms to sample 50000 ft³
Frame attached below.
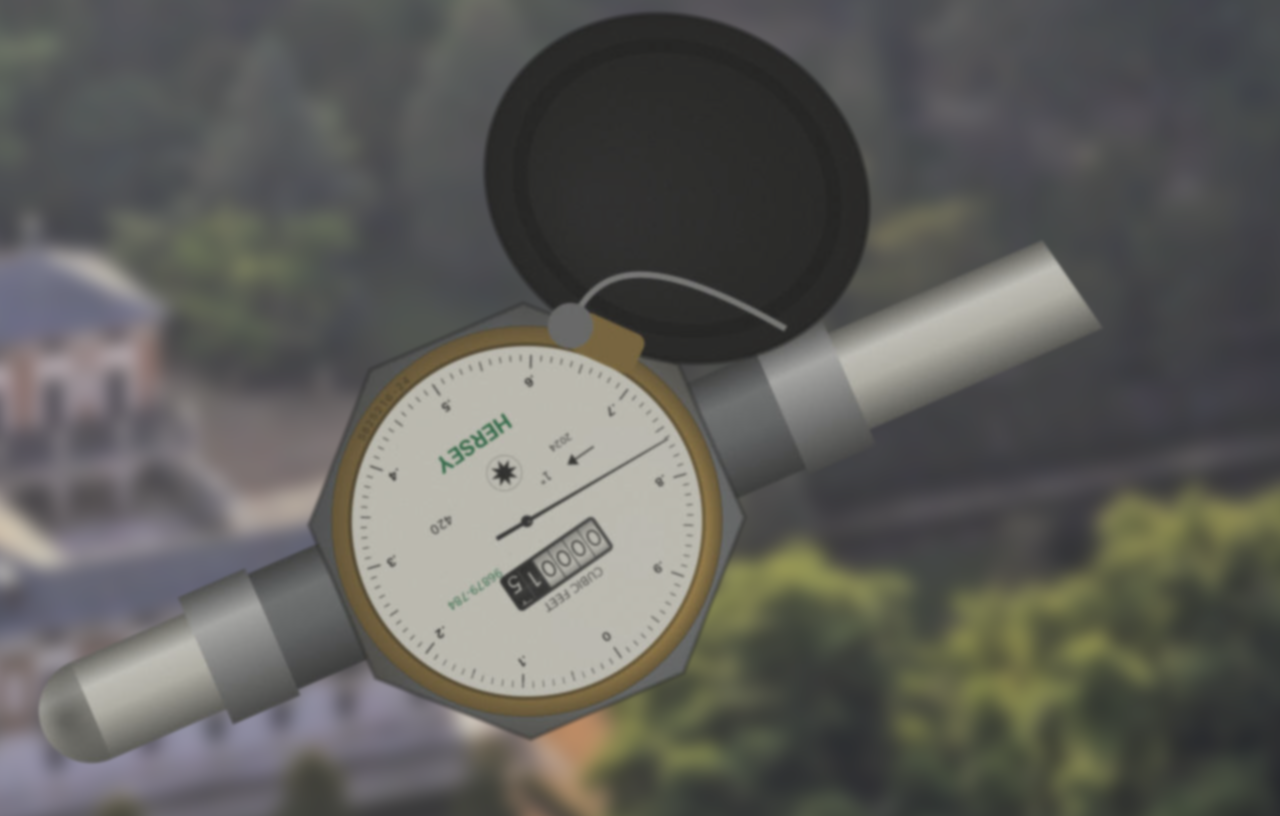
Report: 14.76 ft³
